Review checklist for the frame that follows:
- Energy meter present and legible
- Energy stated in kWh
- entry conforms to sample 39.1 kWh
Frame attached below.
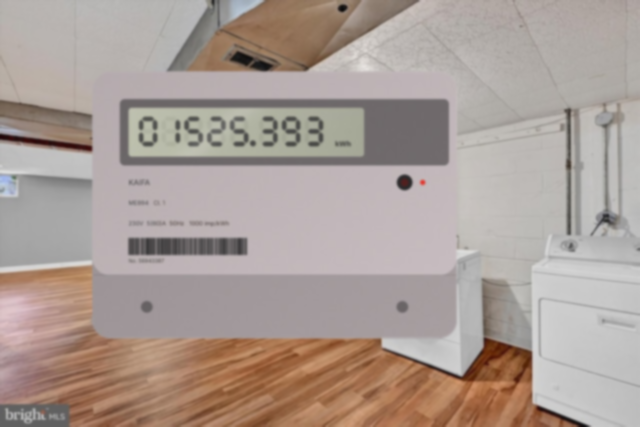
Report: 1525.393 kWh
